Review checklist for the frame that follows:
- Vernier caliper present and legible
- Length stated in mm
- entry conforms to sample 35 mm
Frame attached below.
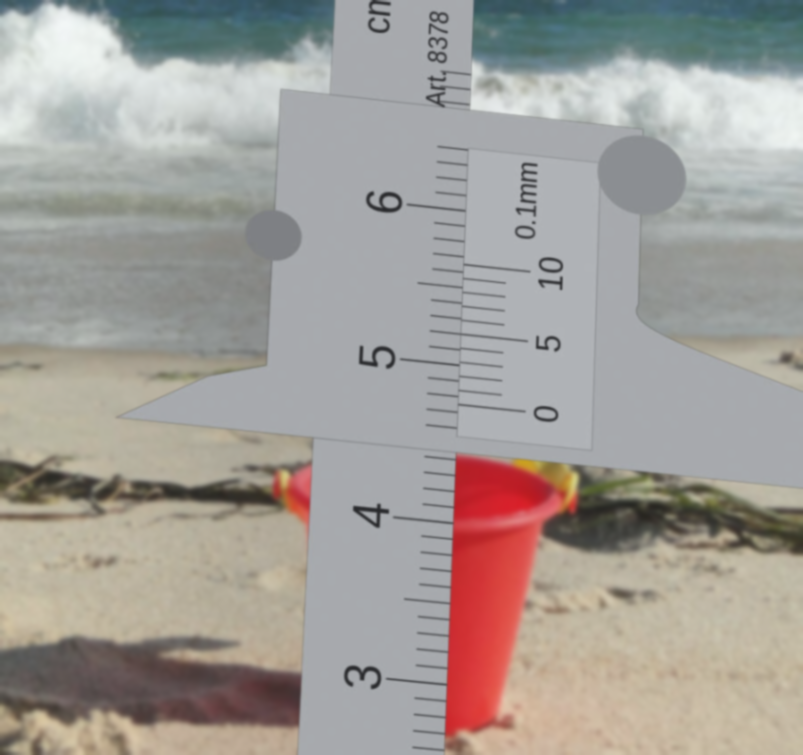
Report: 47.5 mm
